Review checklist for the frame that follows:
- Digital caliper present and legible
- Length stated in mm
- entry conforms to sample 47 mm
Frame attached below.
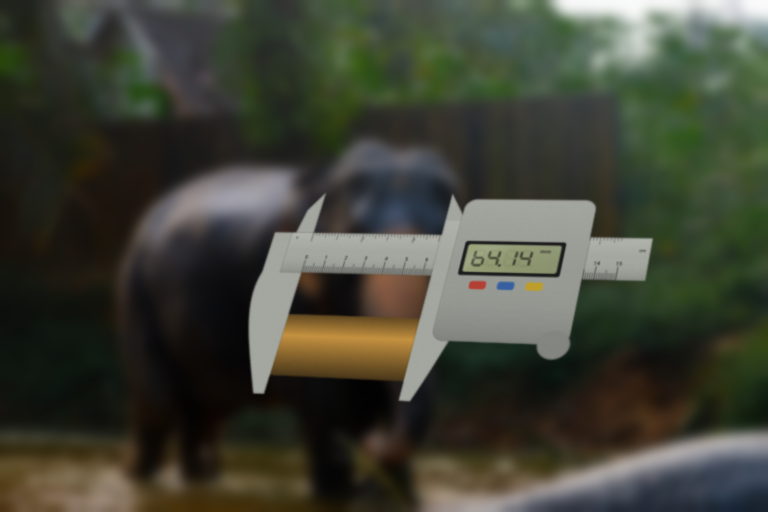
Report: 64.14 mm
